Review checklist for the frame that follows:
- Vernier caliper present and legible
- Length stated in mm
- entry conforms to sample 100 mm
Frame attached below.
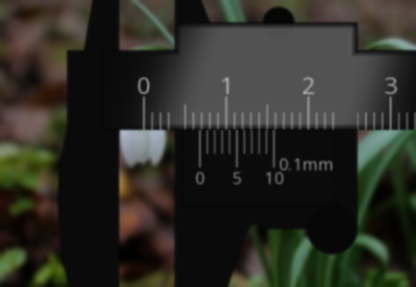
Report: 6.8 mm
